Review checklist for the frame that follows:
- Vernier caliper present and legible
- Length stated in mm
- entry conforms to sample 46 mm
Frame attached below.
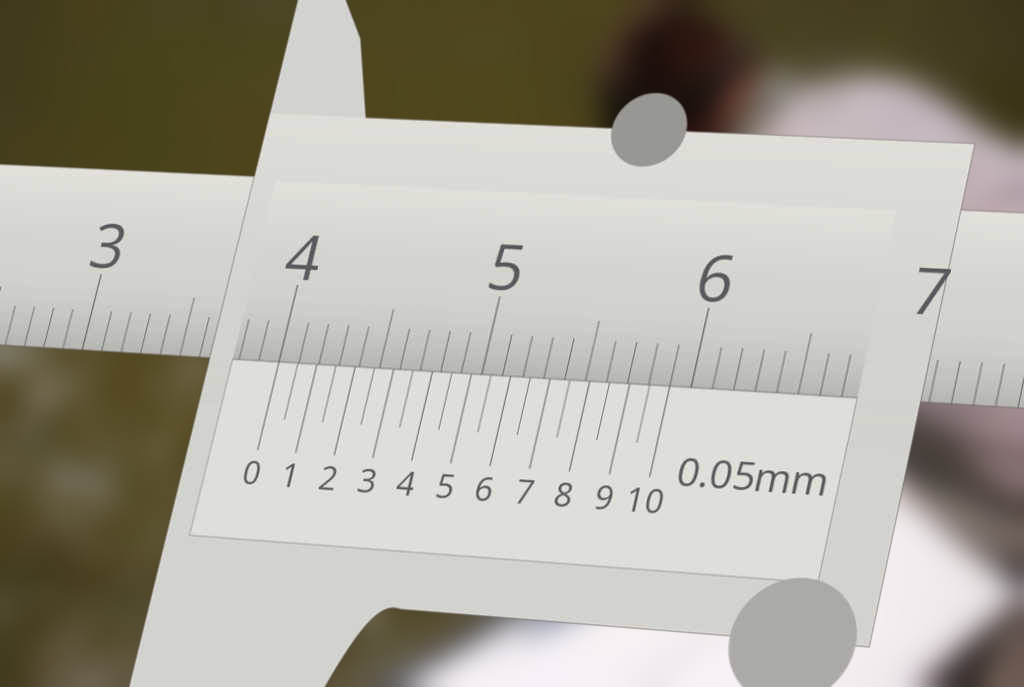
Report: 40.0 mm
